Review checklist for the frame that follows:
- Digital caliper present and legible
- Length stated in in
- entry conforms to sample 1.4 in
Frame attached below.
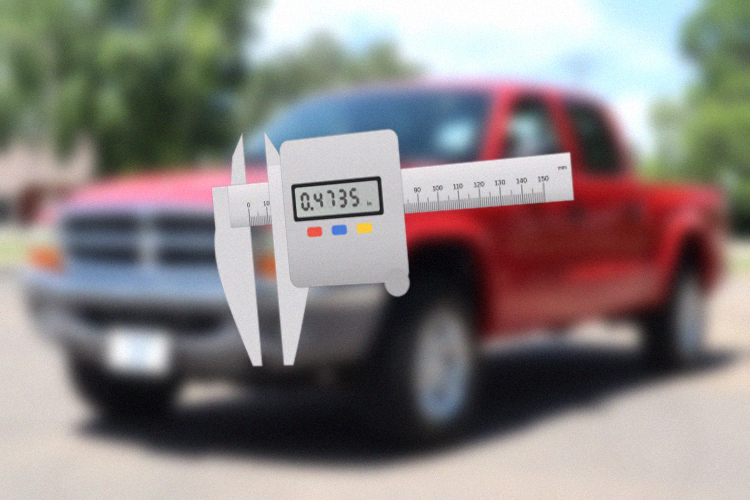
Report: 0.4735 in
